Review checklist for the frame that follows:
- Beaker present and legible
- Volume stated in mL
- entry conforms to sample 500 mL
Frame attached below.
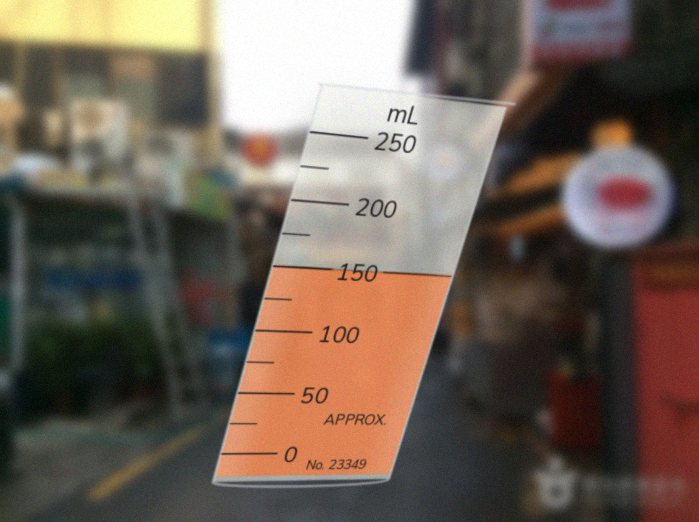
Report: 150 mL
